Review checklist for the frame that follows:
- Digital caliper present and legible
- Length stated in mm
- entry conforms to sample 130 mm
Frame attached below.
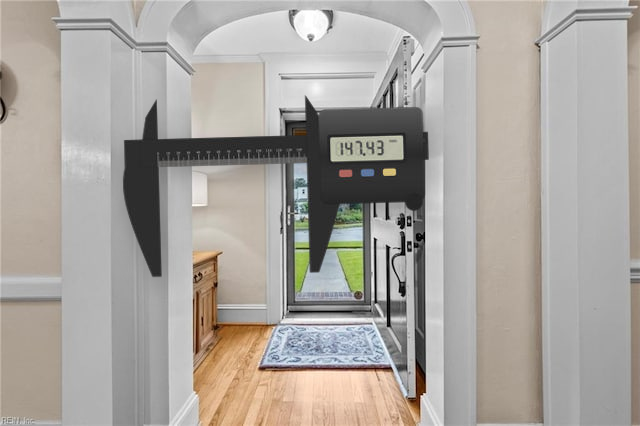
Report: 147.43 mm
